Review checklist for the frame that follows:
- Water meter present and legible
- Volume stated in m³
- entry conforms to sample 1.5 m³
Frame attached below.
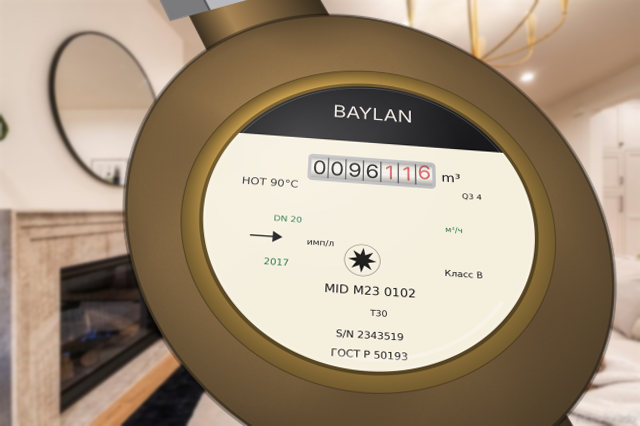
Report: 96.116 m³
